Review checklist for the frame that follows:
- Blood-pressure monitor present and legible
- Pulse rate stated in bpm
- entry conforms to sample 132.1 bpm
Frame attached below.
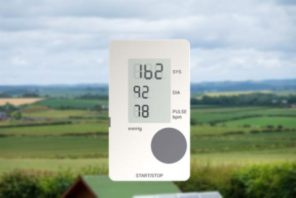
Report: 78 bpm
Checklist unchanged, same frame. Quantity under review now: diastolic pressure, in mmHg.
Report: 92 mmHg
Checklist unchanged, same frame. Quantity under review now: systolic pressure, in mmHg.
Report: 162 mmHg
